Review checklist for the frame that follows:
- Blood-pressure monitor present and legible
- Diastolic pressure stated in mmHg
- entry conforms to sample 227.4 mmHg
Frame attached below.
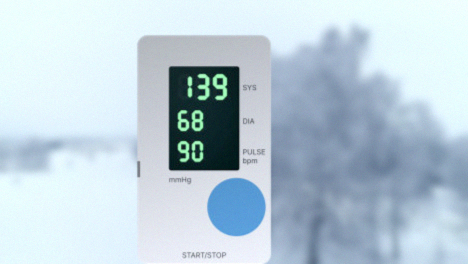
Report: 68 mmHg
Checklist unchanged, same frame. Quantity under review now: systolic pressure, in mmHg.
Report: 139 mmHg
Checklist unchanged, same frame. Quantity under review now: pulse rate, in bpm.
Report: 90 bpm
